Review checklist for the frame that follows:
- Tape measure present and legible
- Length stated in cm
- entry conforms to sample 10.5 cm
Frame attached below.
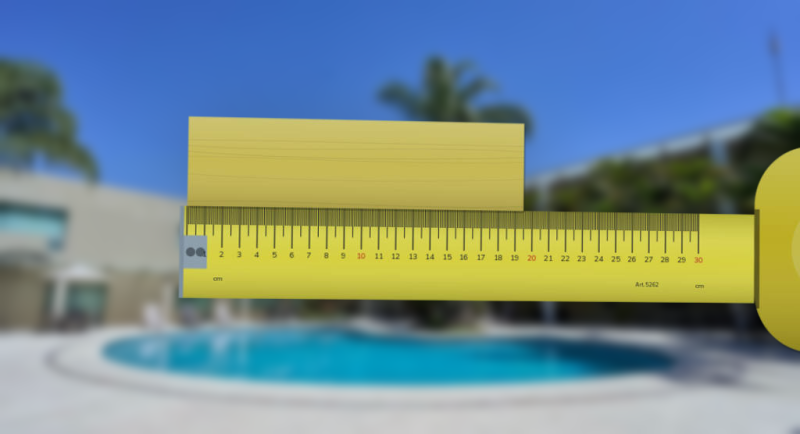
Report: 19.5 cm
